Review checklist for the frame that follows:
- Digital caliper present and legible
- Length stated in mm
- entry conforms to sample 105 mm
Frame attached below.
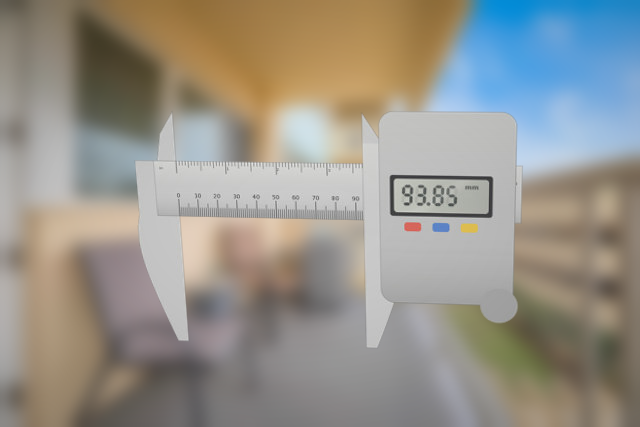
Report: 93.85 mm
